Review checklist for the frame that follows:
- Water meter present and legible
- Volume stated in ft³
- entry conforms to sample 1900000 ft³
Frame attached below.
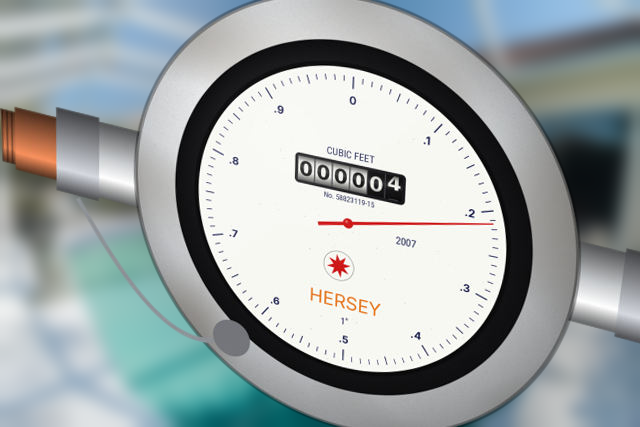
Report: 4.21 ft³
